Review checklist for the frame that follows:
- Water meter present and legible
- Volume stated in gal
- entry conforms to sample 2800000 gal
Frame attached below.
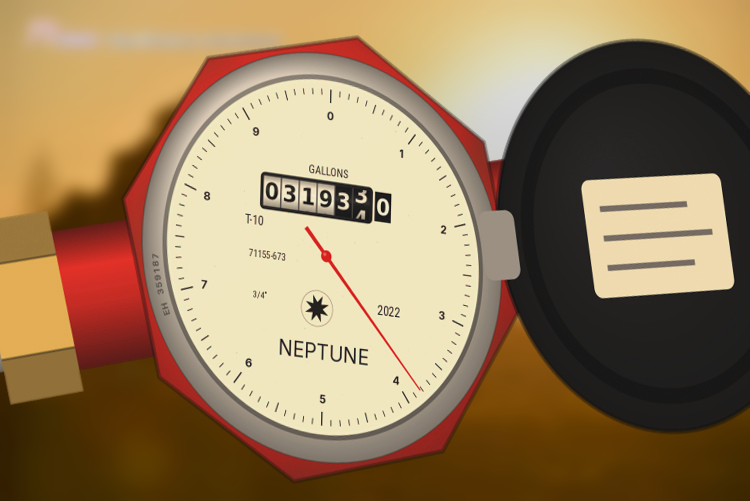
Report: 319333.8 gal
